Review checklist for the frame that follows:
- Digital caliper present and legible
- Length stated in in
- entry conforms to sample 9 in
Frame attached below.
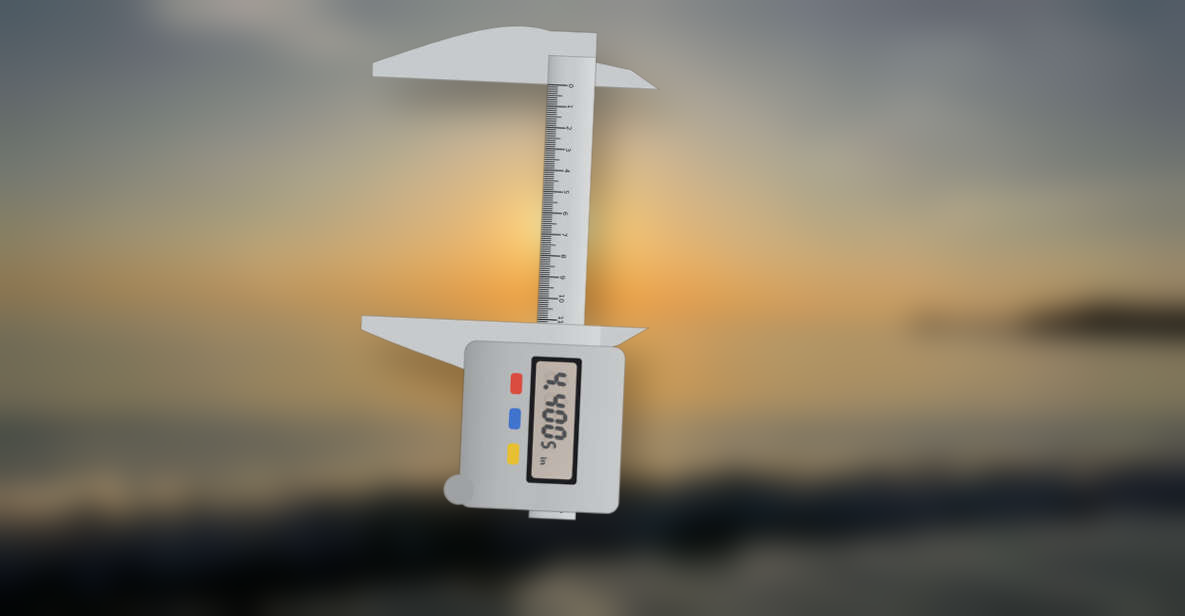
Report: 4.4005 in
